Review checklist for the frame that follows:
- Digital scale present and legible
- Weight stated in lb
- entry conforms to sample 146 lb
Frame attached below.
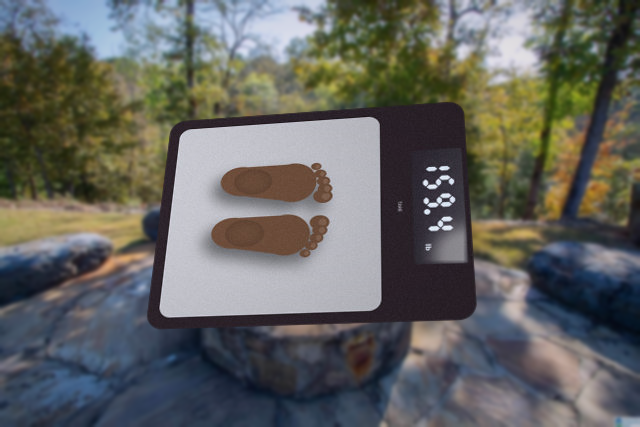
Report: 159.4 lb
